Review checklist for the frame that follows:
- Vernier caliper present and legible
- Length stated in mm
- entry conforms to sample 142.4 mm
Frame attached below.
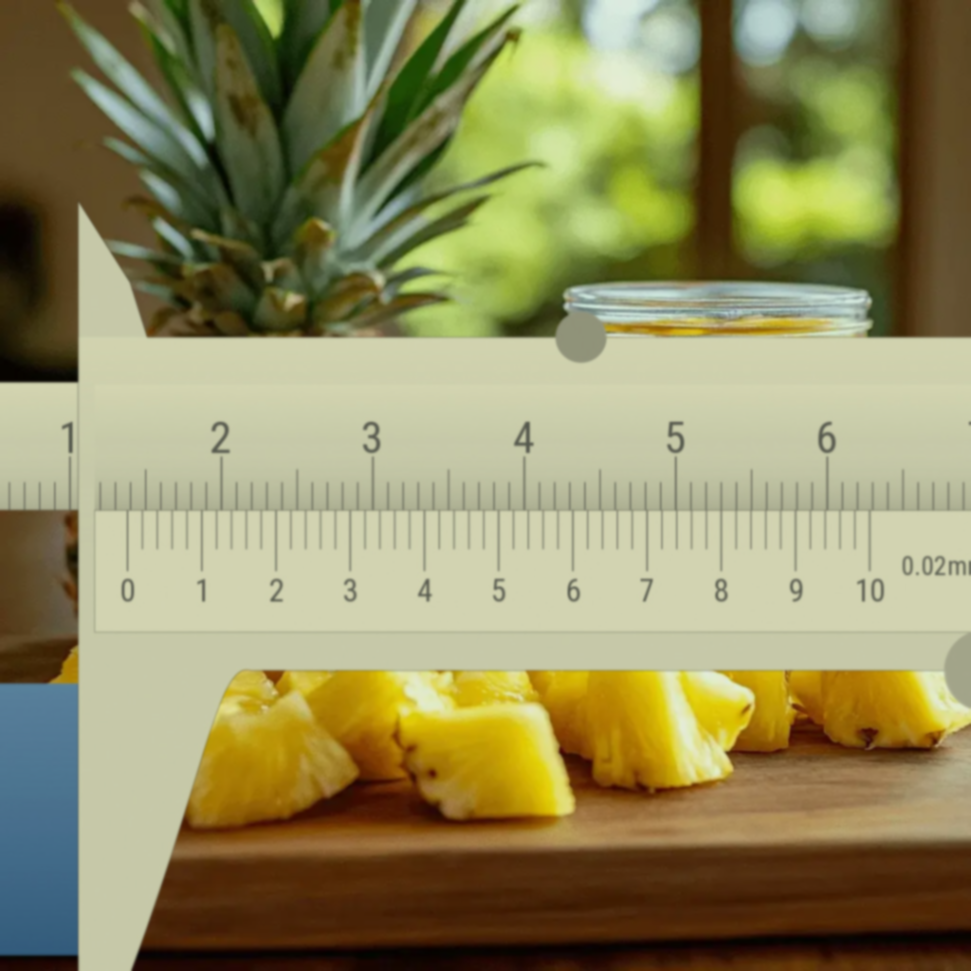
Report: 13.8 mm
